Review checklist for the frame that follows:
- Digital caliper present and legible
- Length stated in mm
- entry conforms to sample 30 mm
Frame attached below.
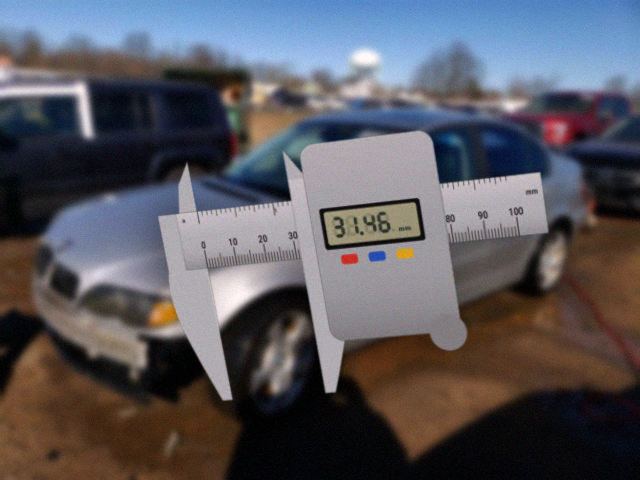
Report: 31.46 mm
